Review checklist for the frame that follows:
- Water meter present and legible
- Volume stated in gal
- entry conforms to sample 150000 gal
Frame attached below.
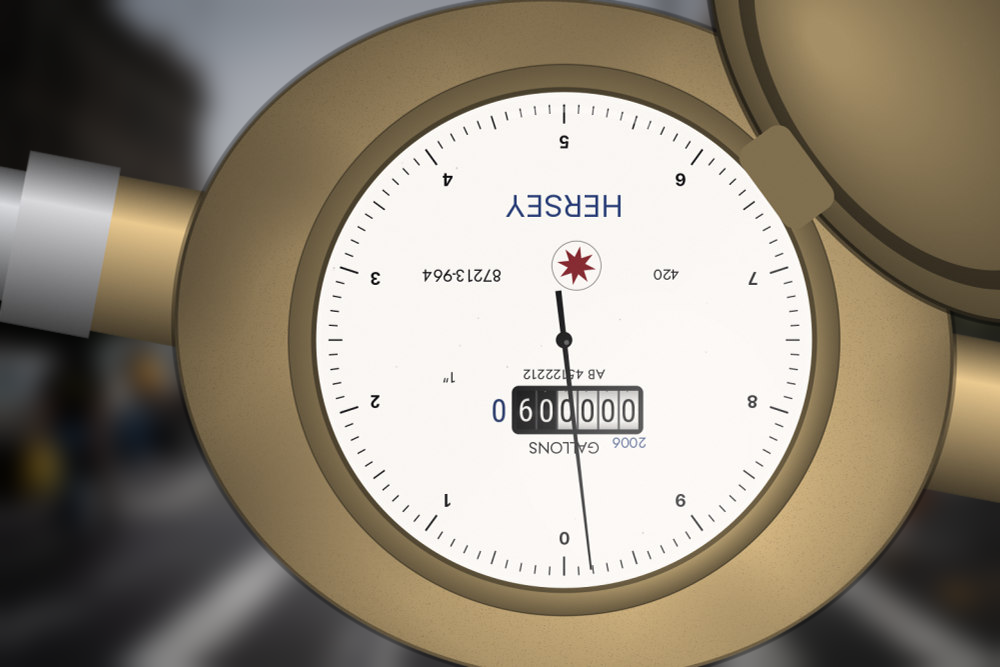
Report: 89.8 gal
